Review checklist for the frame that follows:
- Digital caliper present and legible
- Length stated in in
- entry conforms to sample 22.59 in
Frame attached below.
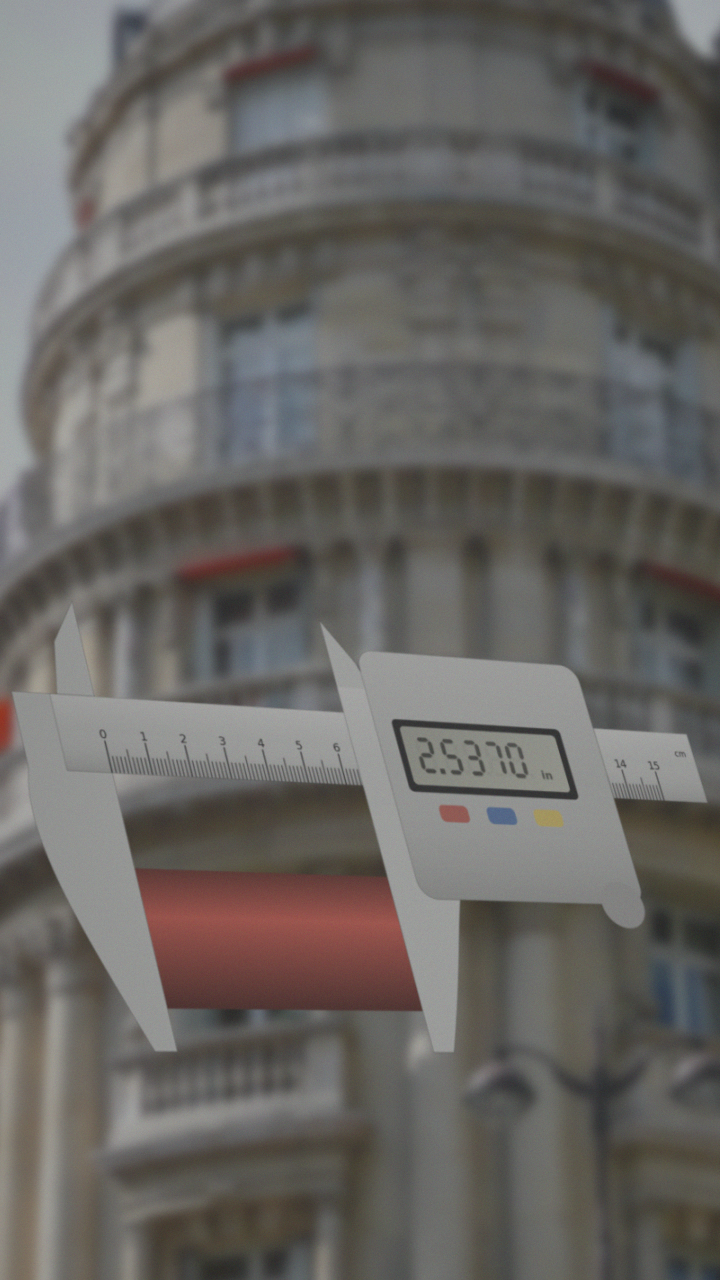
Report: 2.5370 in
